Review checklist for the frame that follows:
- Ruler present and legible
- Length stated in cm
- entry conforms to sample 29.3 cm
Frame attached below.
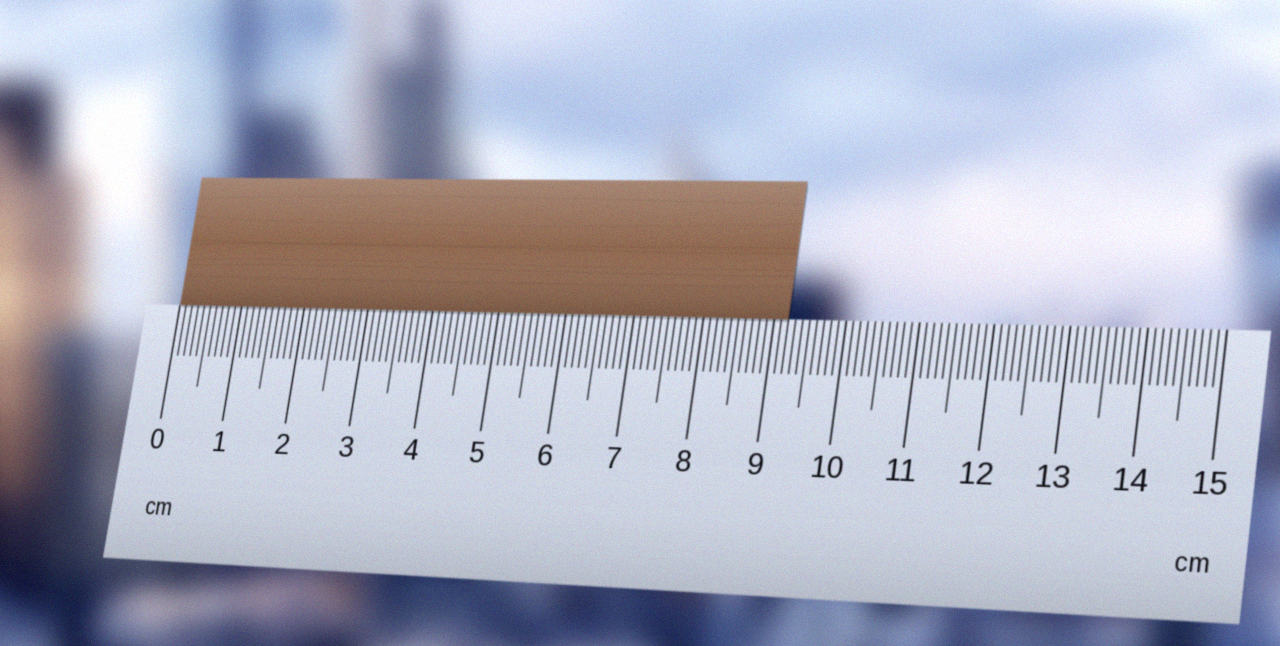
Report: 9.2 cm
